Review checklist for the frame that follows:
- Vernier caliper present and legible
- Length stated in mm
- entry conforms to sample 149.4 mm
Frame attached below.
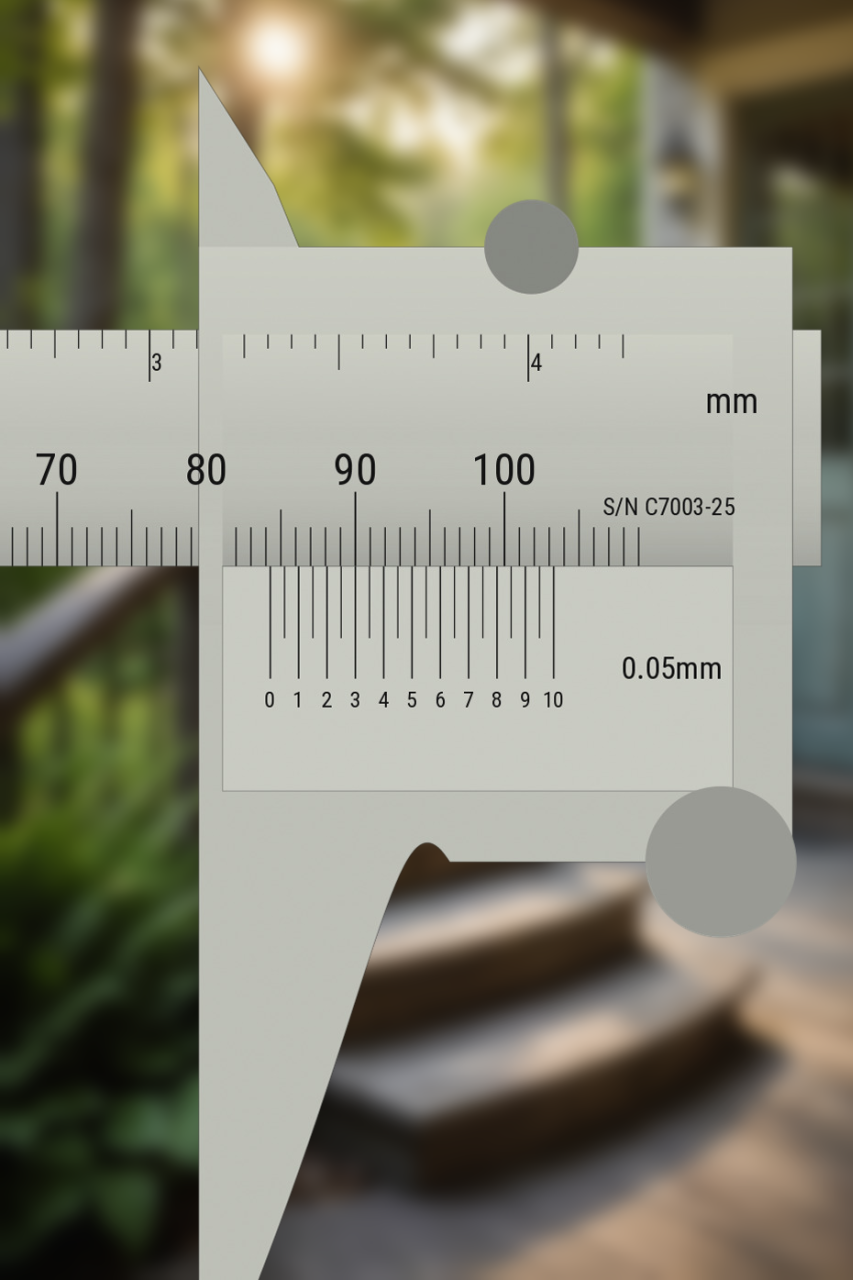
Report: 84.3 mm
